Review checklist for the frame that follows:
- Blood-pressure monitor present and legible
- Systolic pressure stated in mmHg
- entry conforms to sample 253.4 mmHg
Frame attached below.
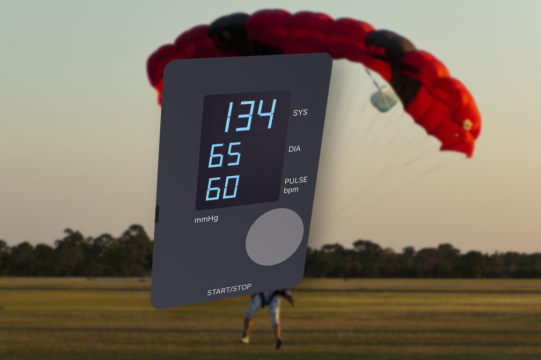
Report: 134 mmHg
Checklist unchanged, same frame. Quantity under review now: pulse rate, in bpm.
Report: 60 bpm
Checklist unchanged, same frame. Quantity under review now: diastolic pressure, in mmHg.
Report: 65 mmHg
